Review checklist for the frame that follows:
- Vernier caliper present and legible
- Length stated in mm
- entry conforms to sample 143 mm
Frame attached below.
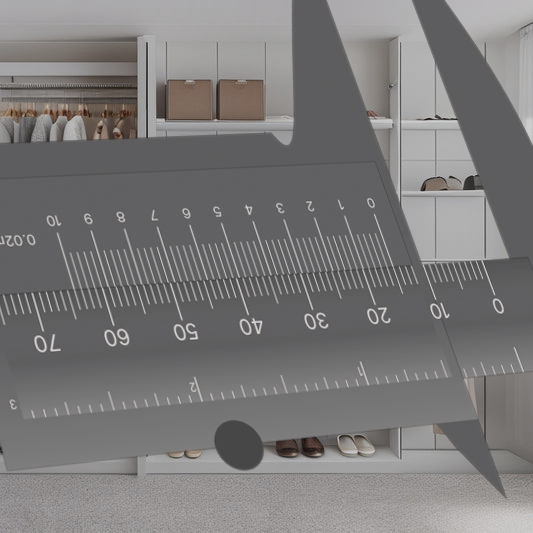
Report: 15.0 mm
